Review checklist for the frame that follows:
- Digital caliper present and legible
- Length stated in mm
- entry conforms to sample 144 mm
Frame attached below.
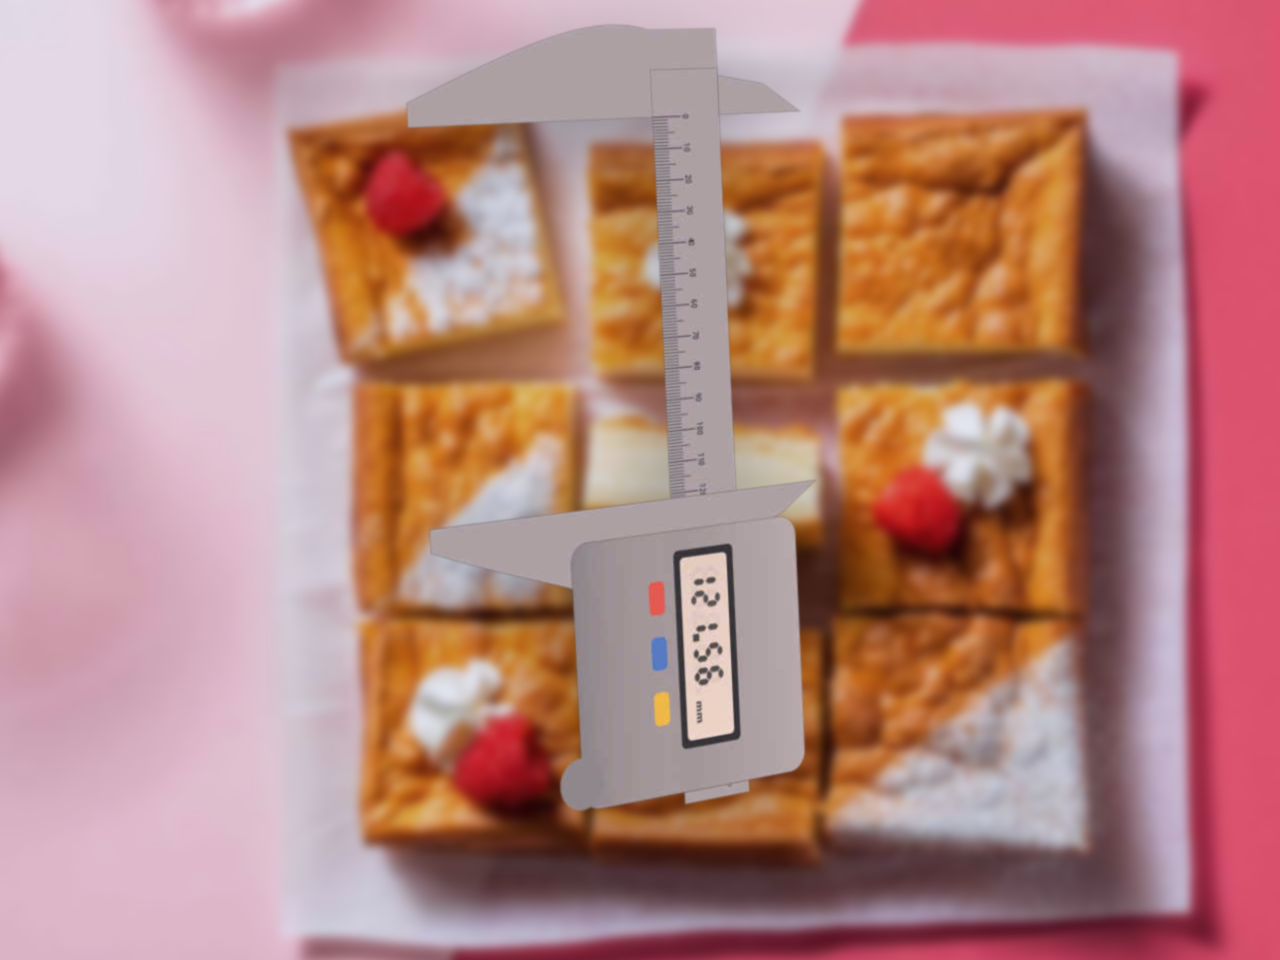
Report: 121.56 mm
